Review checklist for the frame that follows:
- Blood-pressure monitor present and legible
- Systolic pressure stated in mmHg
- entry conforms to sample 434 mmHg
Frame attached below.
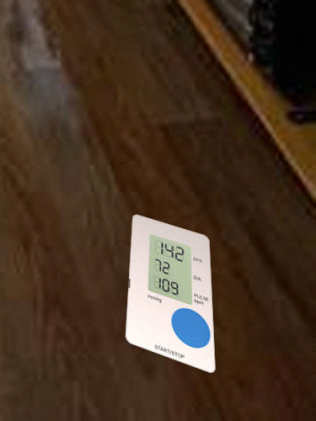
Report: 142 mmHg
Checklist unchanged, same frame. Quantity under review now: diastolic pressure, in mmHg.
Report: 72 mmHg
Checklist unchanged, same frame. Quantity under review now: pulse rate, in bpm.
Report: 109 bpm
